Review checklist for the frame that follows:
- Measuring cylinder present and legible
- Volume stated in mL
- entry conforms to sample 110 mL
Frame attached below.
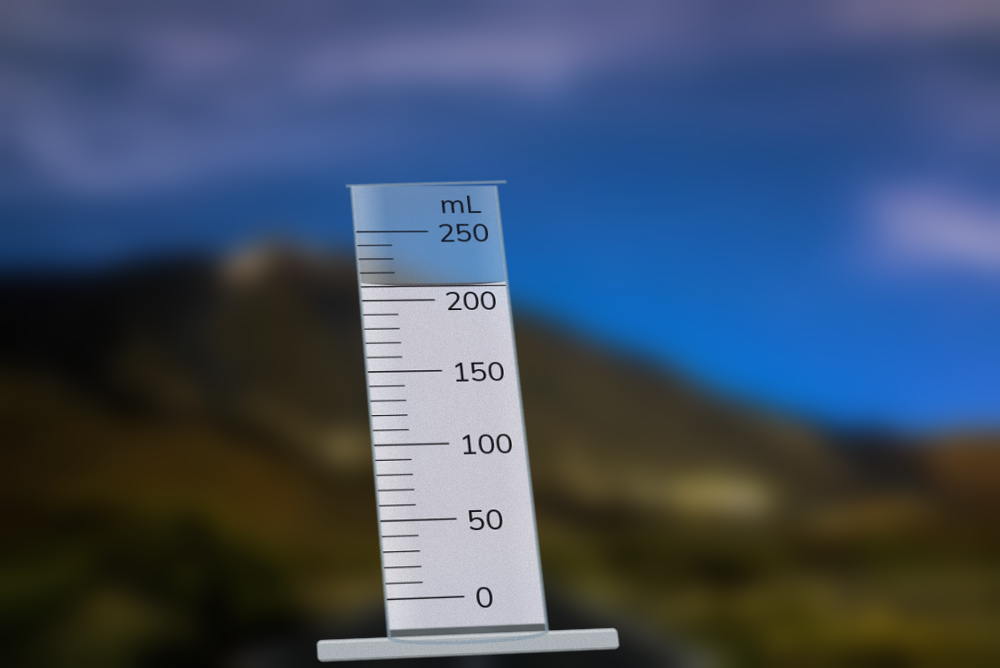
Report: 210 mL
